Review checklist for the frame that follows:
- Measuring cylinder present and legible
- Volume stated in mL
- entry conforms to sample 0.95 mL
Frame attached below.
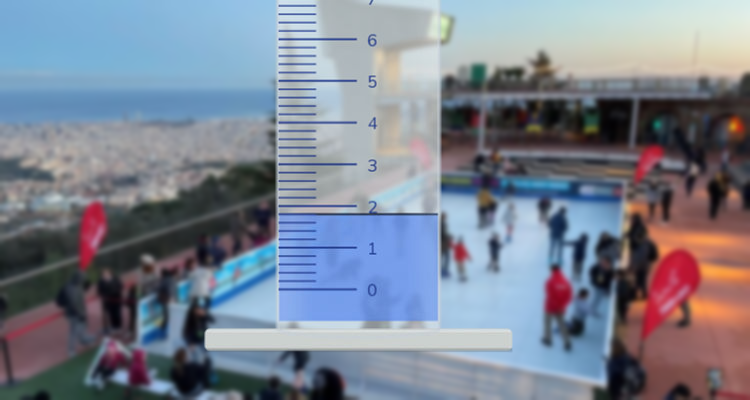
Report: 1.8 mL
